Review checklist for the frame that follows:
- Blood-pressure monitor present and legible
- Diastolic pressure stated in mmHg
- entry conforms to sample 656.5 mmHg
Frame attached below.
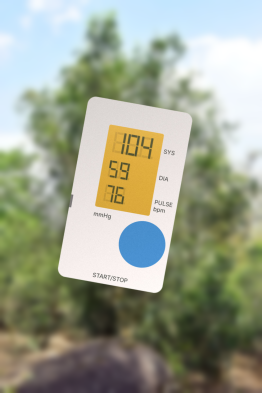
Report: 59 mmHg
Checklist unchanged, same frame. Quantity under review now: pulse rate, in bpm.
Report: 76 bpm
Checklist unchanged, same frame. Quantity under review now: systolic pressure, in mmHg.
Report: 104 mmHg
